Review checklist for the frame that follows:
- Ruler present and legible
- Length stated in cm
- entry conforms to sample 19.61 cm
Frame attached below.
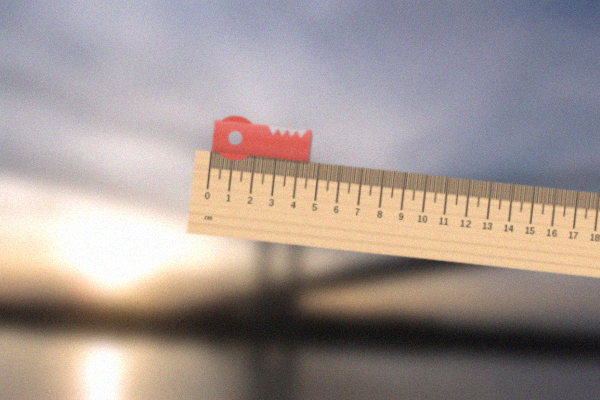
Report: 4.5 cm
